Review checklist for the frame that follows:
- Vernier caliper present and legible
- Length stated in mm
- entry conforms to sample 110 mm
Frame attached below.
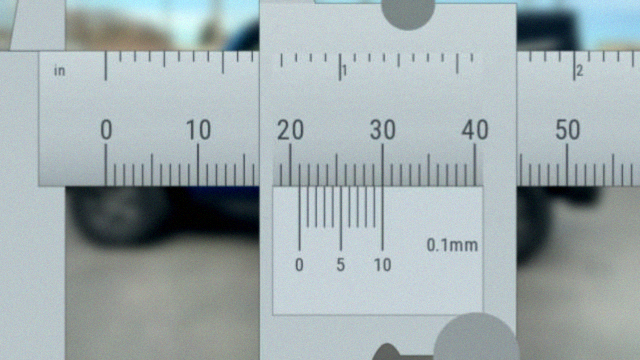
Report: 21.0 mm
